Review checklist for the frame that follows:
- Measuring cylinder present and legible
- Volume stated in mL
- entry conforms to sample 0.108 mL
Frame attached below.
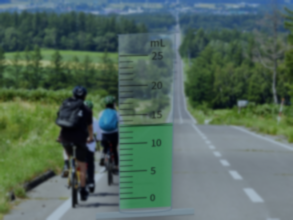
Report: 13 mL
